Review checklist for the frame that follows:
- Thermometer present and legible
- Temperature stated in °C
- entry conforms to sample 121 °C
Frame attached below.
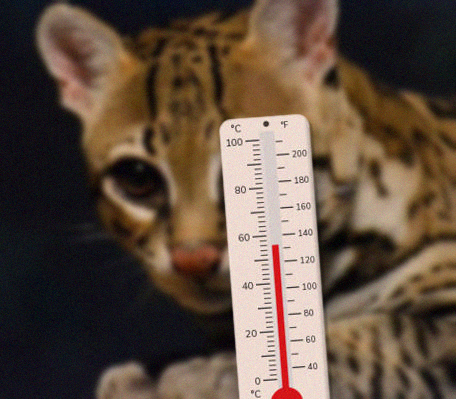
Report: 56 °C
